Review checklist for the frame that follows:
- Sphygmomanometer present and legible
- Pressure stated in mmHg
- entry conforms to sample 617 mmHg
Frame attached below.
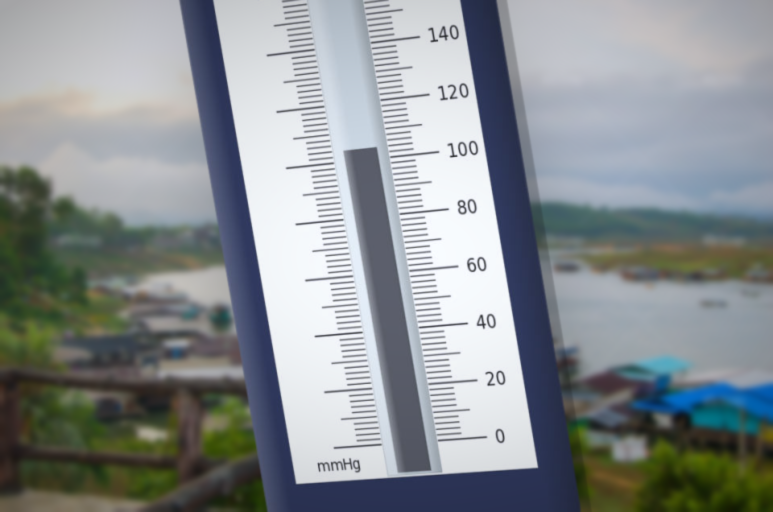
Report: 104 mmHg
